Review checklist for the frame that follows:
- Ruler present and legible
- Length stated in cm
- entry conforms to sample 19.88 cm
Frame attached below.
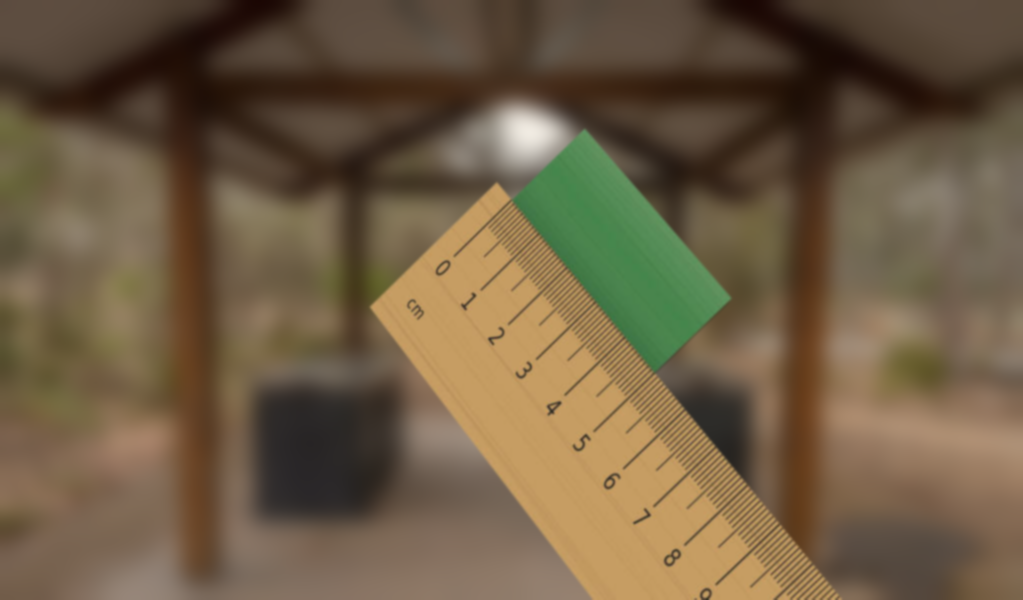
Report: 5 cm
